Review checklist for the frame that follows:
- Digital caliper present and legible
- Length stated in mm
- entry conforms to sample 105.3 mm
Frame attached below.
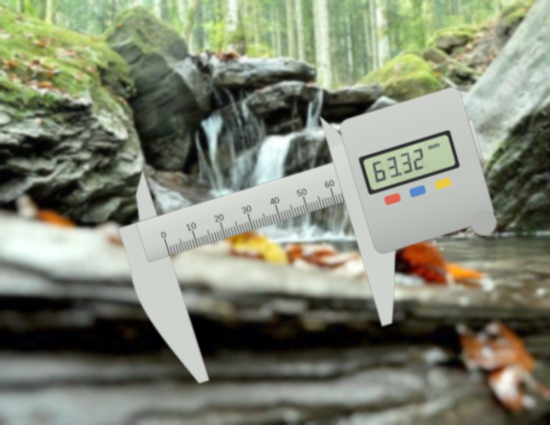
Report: 63.32 mm
